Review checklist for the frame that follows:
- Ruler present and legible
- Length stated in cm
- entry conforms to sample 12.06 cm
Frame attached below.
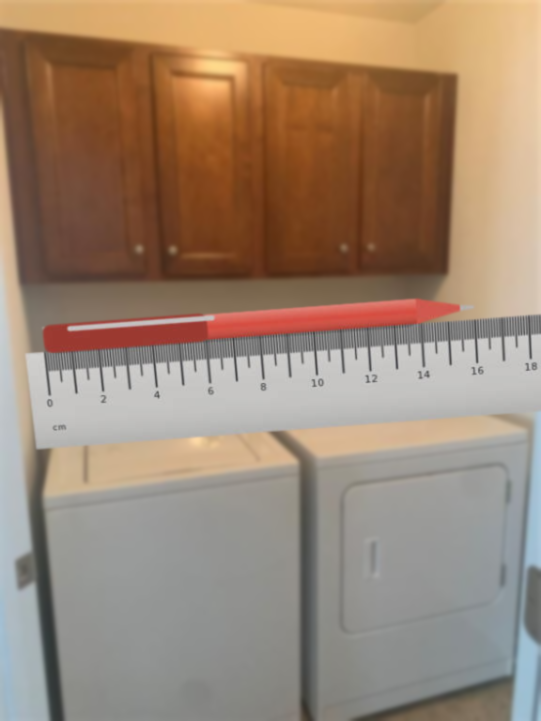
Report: 16 cm
